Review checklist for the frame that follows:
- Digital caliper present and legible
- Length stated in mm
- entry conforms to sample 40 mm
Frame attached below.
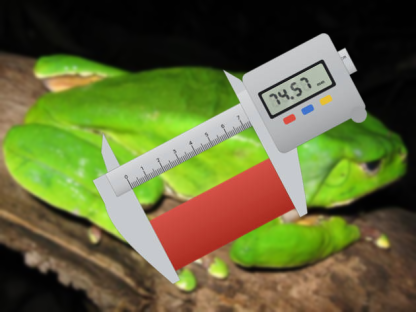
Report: 74.57 mm
